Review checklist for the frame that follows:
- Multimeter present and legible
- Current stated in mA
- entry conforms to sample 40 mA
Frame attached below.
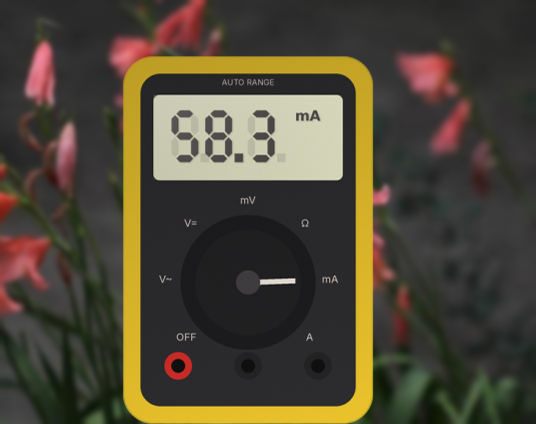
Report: 58.3 mA
